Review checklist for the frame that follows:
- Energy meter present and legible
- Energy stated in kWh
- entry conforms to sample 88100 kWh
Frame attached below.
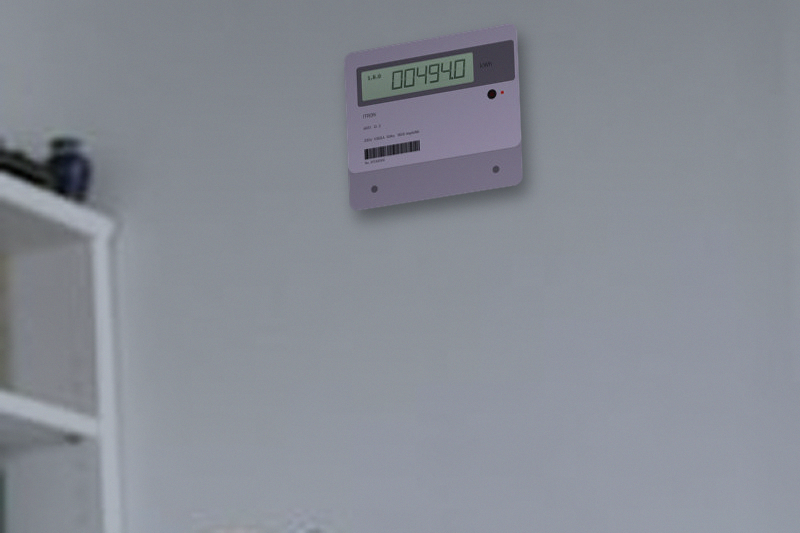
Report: 494.0 kWh
